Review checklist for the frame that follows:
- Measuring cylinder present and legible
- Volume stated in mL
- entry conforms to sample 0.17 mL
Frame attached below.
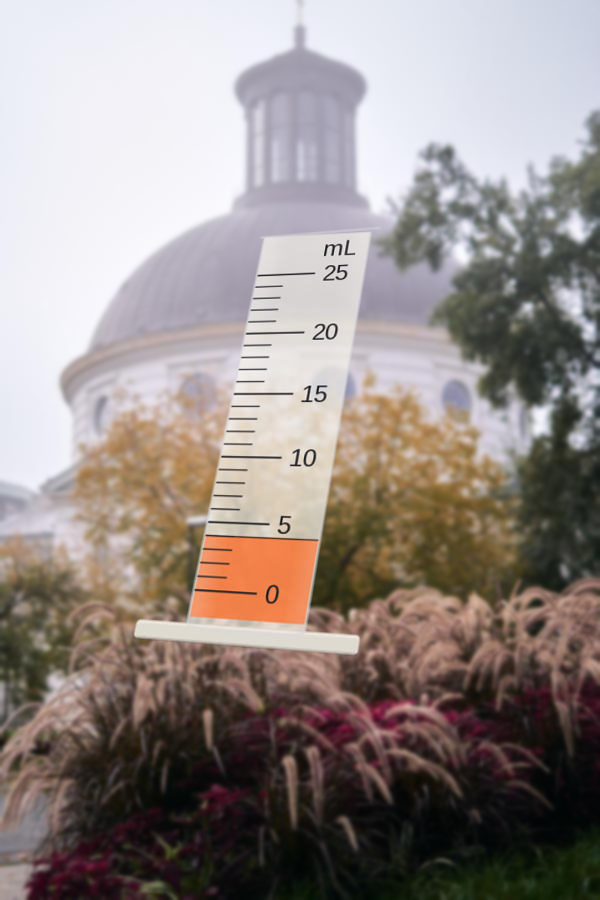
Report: 4 mL
